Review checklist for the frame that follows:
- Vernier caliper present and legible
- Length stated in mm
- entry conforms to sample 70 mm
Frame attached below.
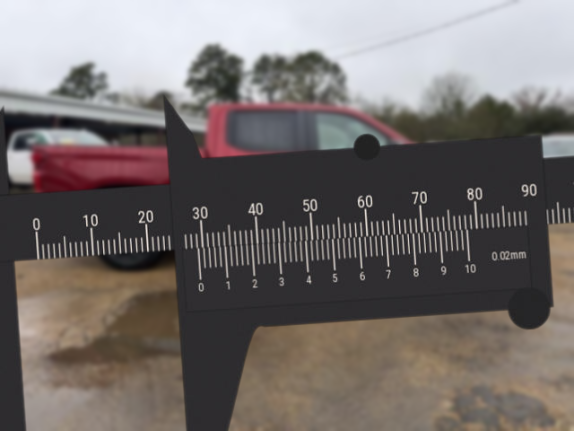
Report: 29.2 mm
